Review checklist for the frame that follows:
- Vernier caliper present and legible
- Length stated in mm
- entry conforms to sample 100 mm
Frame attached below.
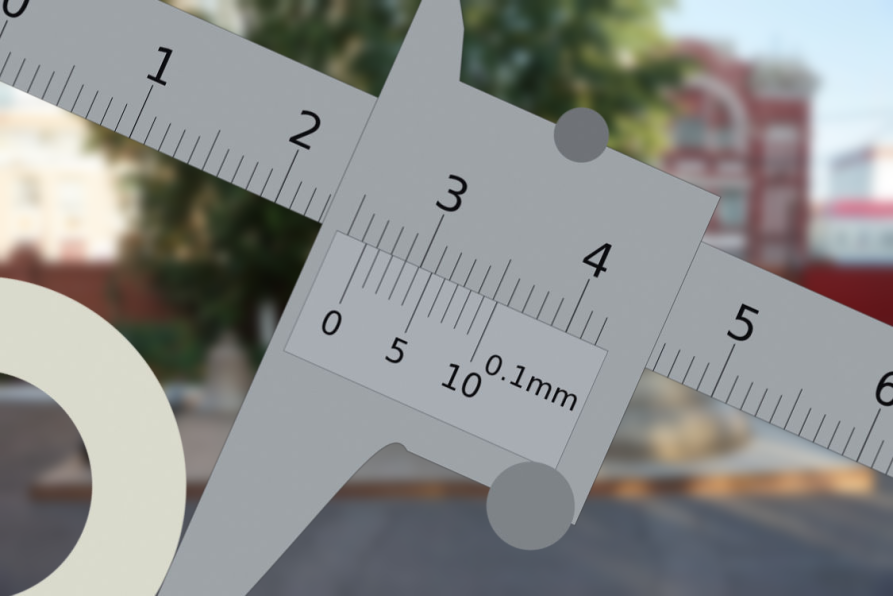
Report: 26.3 mm
